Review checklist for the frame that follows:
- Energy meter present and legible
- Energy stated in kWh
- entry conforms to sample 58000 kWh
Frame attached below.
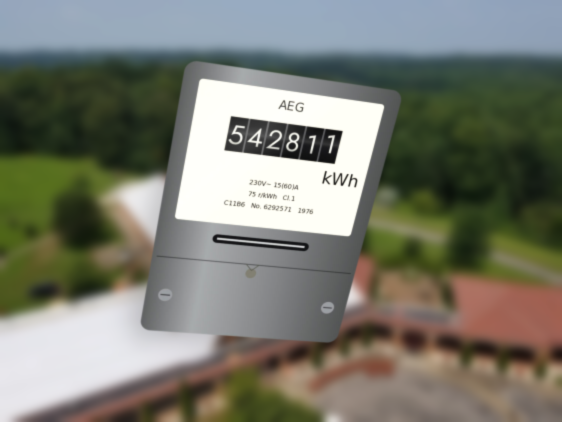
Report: 542811 kWh
